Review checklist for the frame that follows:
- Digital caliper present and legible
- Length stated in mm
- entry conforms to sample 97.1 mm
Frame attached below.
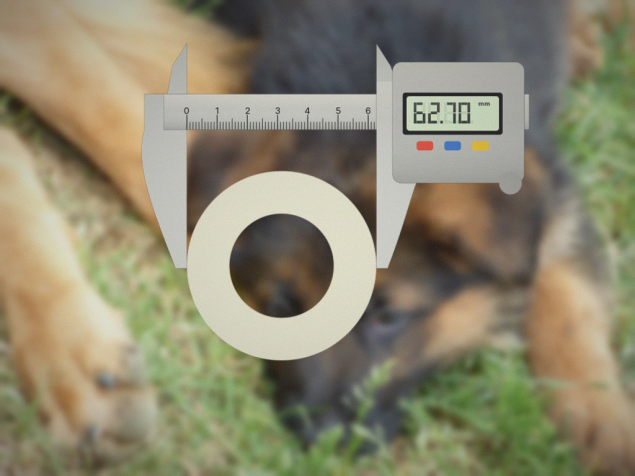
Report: 62.70 mm
